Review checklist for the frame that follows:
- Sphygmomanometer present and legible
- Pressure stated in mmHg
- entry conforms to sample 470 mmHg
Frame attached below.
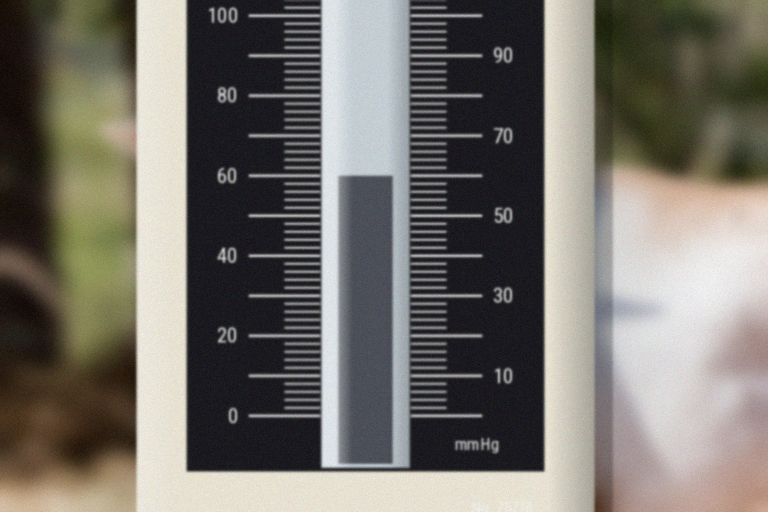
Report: 60 mmHg
